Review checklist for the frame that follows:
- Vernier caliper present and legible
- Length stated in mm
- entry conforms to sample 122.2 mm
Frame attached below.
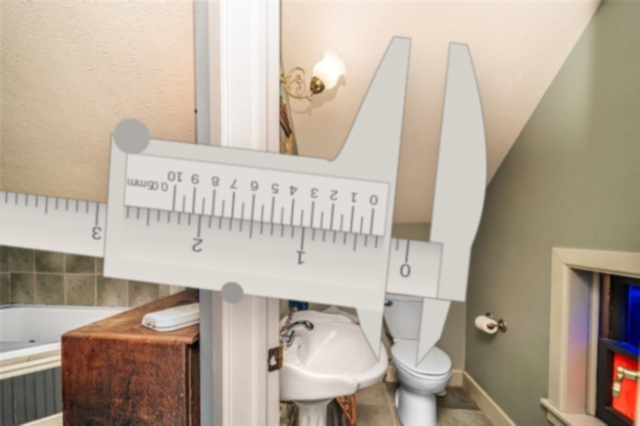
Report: 3.6 mm
